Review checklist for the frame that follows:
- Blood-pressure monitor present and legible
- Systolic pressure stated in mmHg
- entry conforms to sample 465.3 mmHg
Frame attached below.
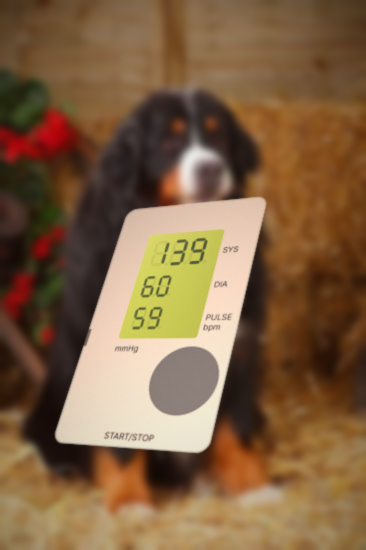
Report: 139 mmHg
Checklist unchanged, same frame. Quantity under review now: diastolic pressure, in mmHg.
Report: 60 mmHg
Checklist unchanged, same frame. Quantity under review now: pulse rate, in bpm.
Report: 59 bpm
